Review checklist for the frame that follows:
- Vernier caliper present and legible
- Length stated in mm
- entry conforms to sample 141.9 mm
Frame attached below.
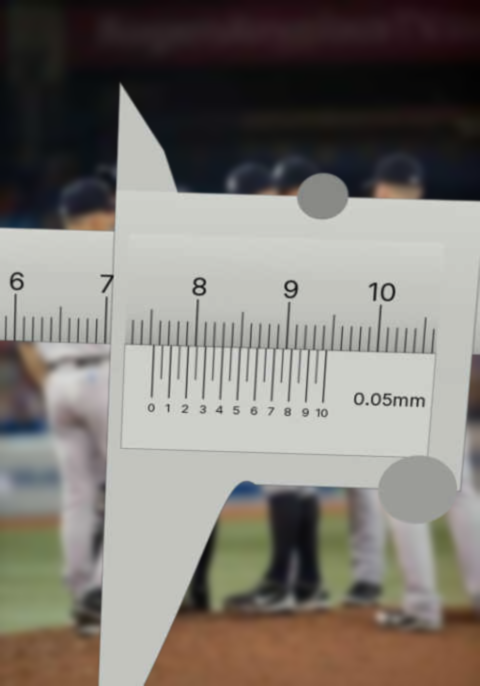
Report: 75.4 mm
